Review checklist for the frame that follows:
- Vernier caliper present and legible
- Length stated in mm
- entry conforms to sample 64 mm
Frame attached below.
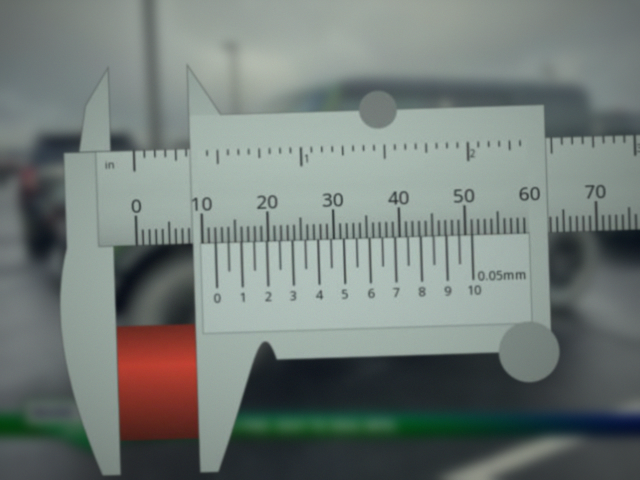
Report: 12.0 mm
